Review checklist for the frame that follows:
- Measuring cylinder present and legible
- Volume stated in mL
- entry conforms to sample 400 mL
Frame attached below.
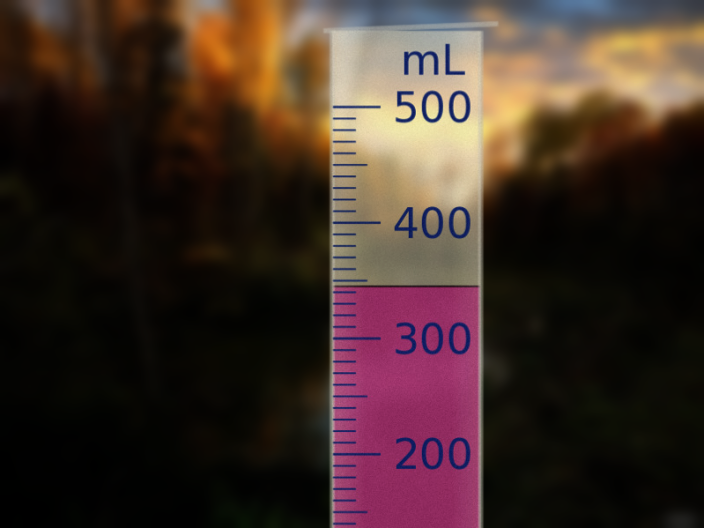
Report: 345 mL
